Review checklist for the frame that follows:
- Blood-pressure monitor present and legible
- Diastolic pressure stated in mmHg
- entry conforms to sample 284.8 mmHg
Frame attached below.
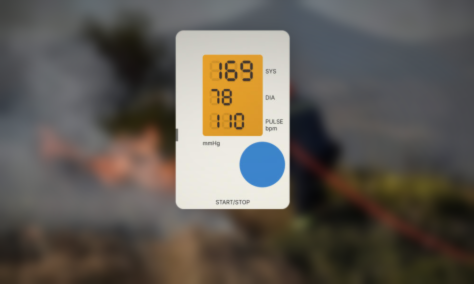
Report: 78 mmHg
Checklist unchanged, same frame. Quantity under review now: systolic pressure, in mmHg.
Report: 169 mmHg
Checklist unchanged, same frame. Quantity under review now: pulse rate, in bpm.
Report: 110 bpm
